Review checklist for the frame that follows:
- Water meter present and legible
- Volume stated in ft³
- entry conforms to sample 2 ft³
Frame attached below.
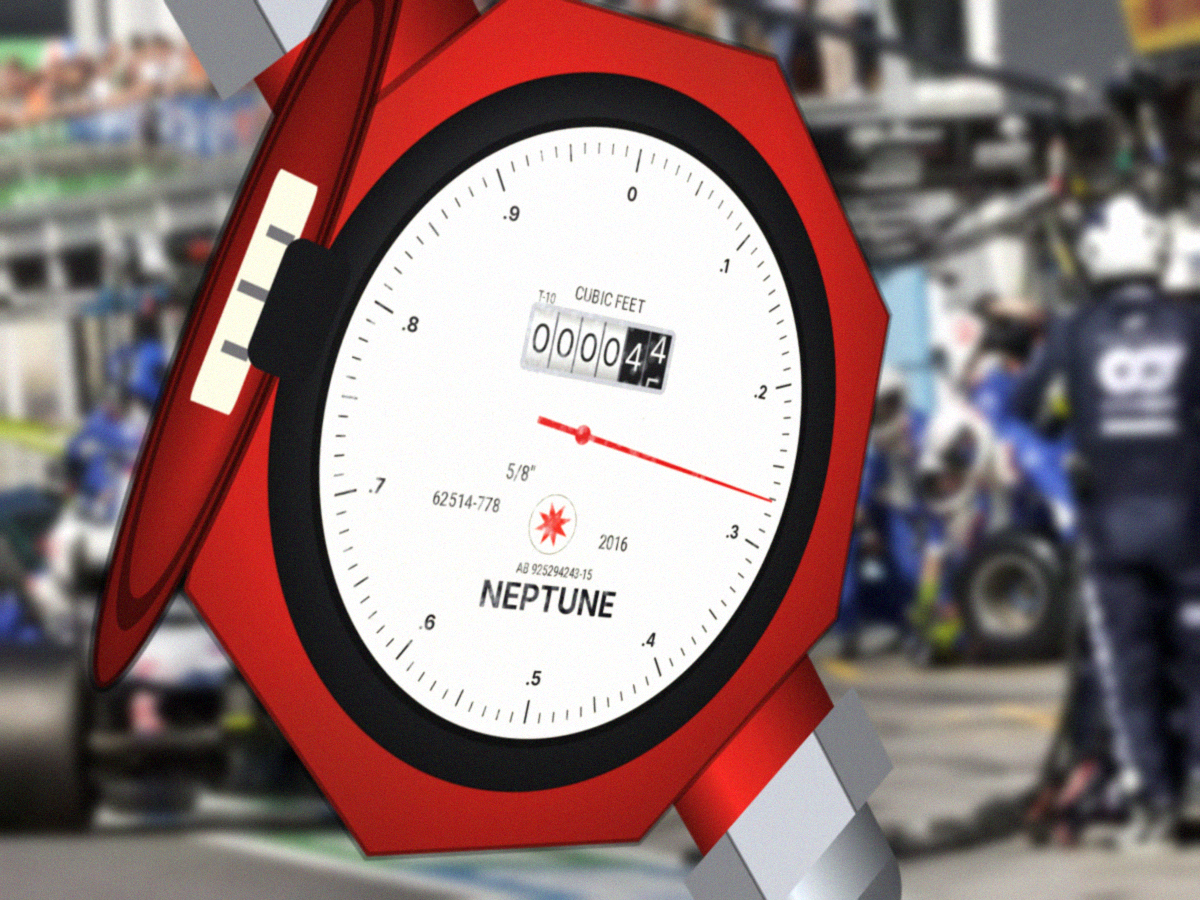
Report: 44.27 ft³
